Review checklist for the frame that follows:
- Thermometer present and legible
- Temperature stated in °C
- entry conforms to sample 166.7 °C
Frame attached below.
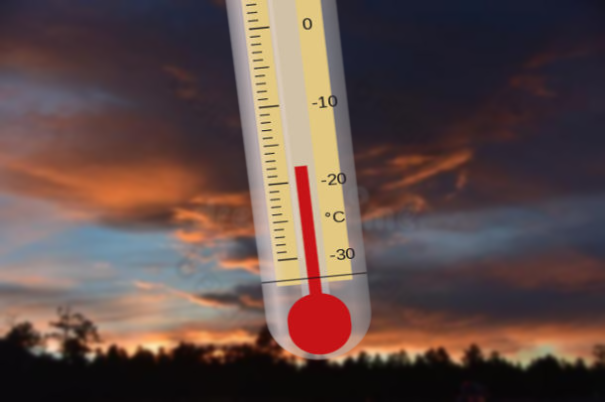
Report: -18 °C
